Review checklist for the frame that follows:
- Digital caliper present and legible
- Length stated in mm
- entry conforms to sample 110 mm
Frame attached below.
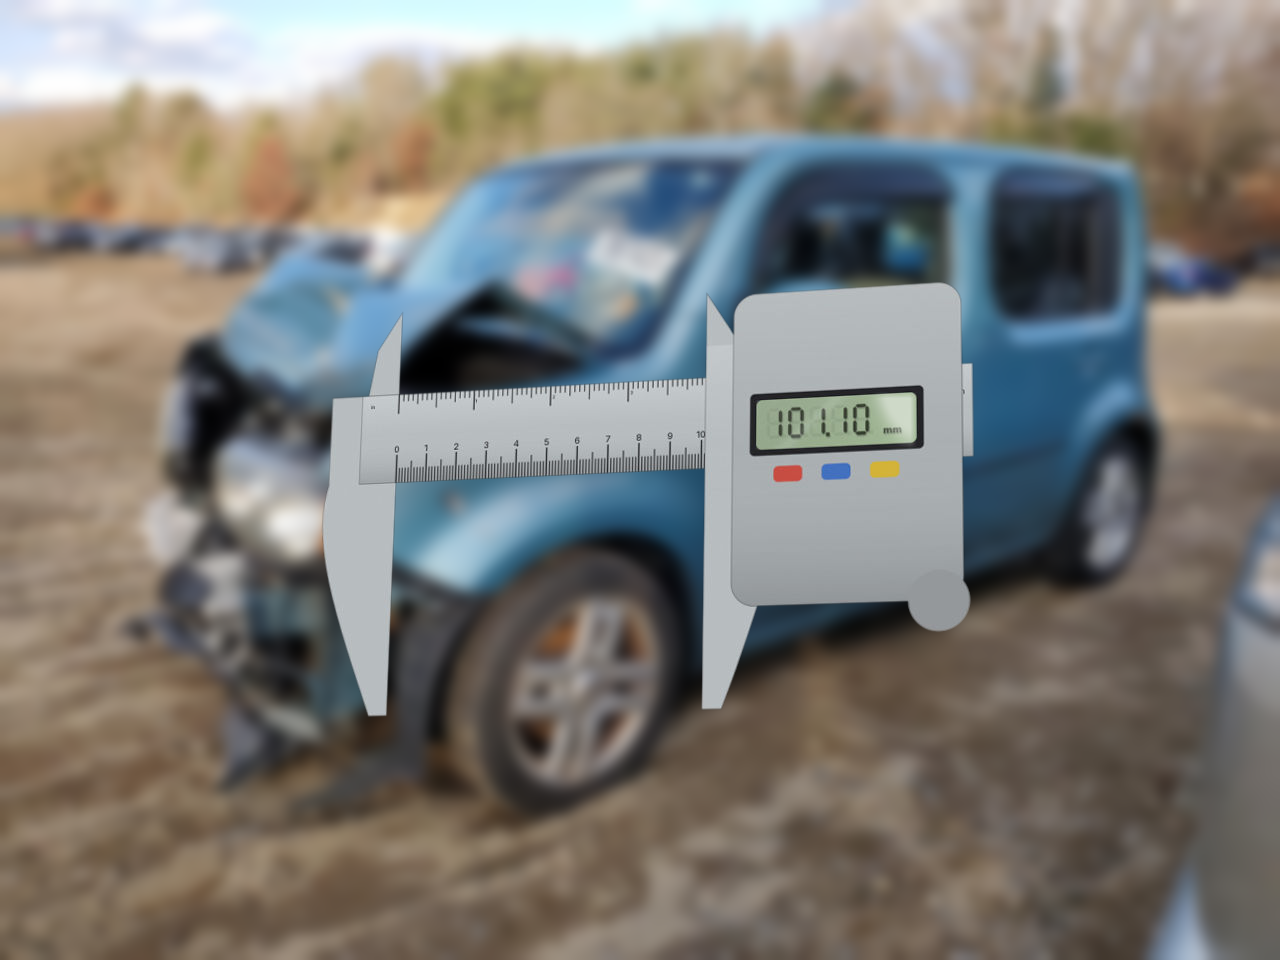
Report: 101.10 mm
